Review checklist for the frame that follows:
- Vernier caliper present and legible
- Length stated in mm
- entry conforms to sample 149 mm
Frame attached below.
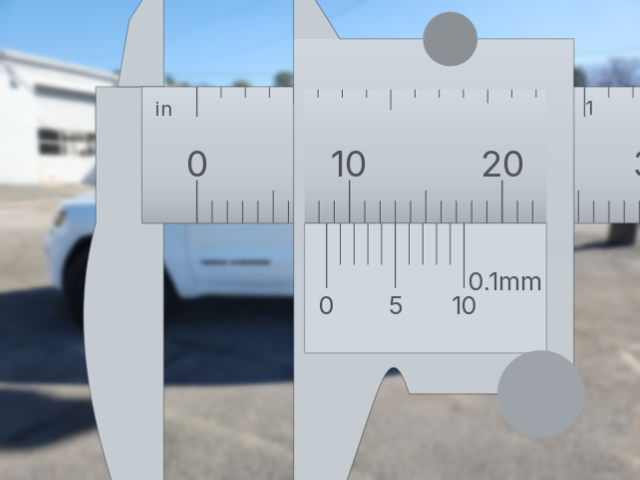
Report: 8.5 mm
